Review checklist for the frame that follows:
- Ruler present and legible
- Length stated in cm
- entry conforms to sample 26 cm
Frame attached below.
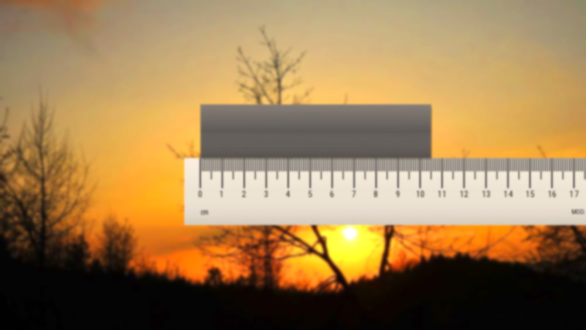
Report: 10.5 cm
